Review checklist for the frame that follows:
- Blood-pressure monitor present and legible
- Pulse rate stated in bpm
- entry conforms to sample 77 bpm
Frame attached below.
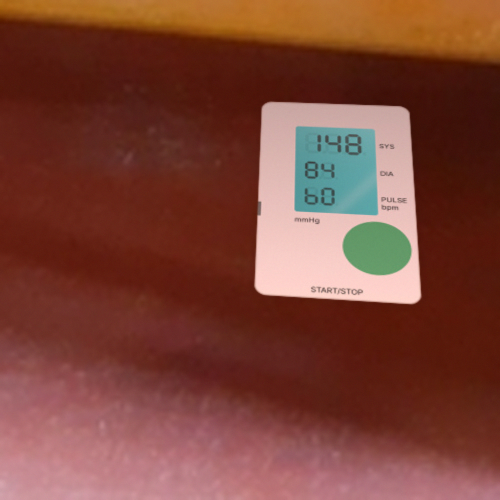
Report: 60 bpm
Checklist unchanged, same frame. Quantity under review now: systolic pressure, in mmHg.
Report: 148 mmHg
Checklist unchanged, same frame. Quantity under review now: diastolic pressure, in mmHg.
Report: 84 mmHg
